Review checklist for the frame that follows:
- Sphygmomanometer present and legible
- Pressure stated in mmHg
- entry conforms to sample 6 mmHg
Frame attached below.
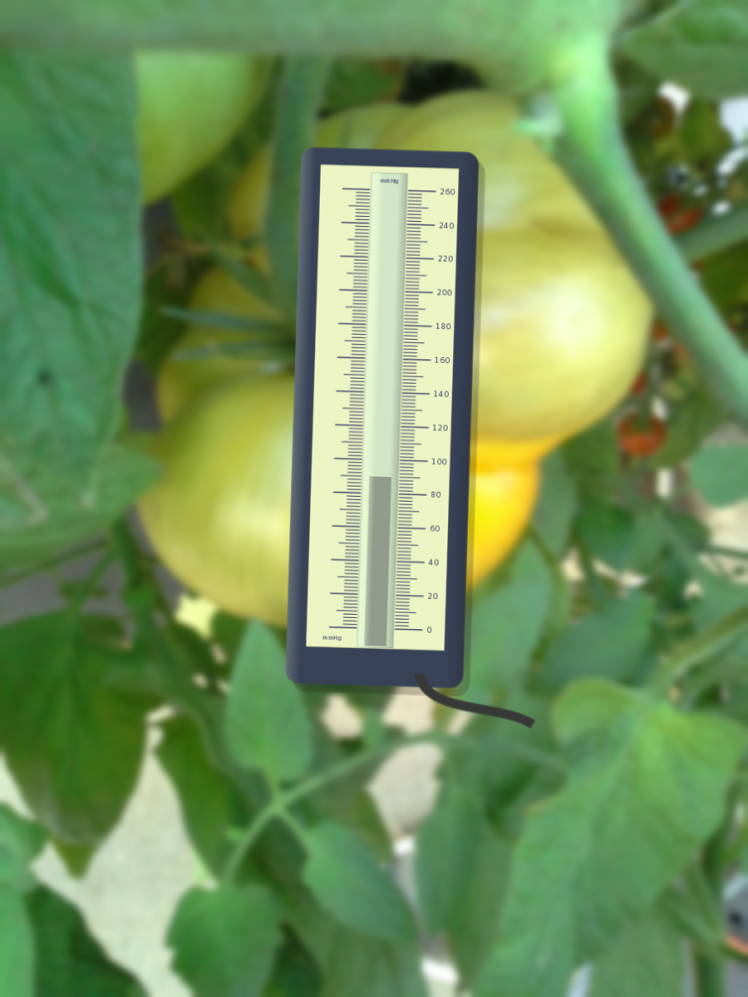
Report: 90 mmHg
